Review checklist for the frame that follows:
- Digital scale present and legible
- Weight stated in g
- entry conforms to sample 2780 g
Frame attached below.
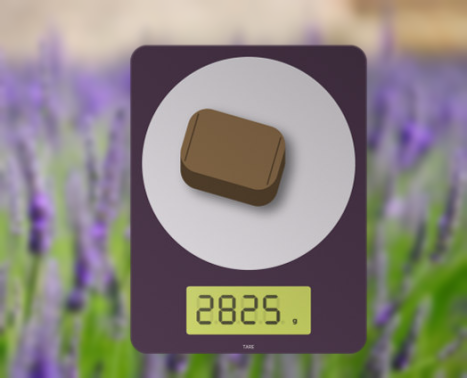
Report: 2825 g
